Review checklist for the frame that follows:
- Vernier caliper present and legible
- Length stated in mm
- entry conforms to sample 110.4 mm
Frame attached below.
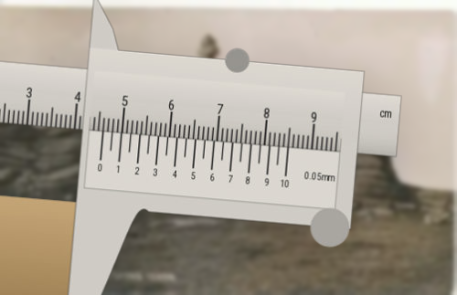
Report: 46.0 mm
